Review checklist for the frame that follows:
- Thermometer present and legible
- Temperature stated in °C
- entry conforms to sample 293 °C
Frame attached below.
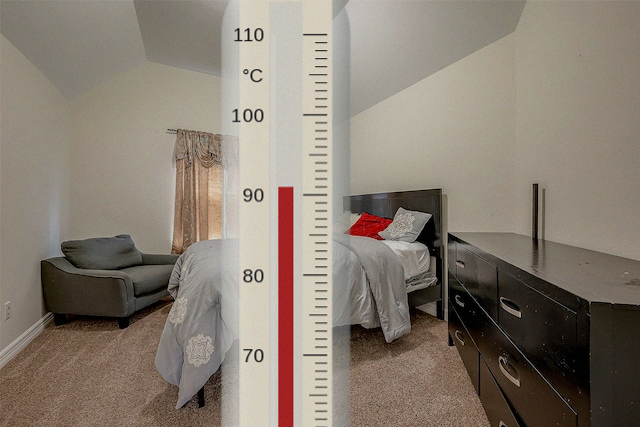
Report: 91 °C
